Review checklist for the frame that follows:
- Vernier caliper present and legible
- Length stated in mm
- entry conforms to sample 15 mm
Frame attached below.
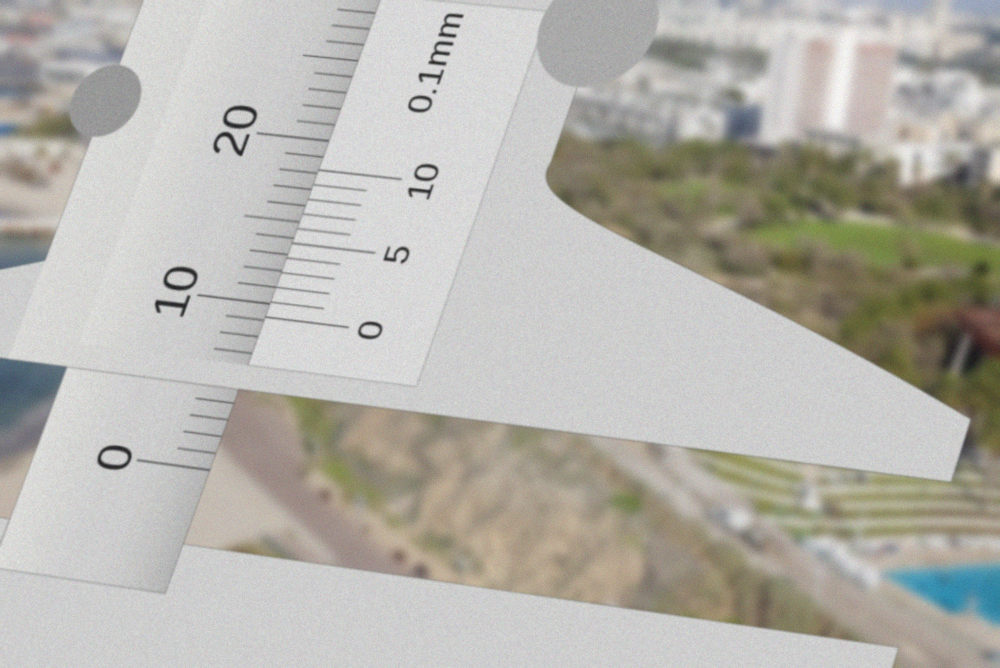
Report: 9.2 mm
